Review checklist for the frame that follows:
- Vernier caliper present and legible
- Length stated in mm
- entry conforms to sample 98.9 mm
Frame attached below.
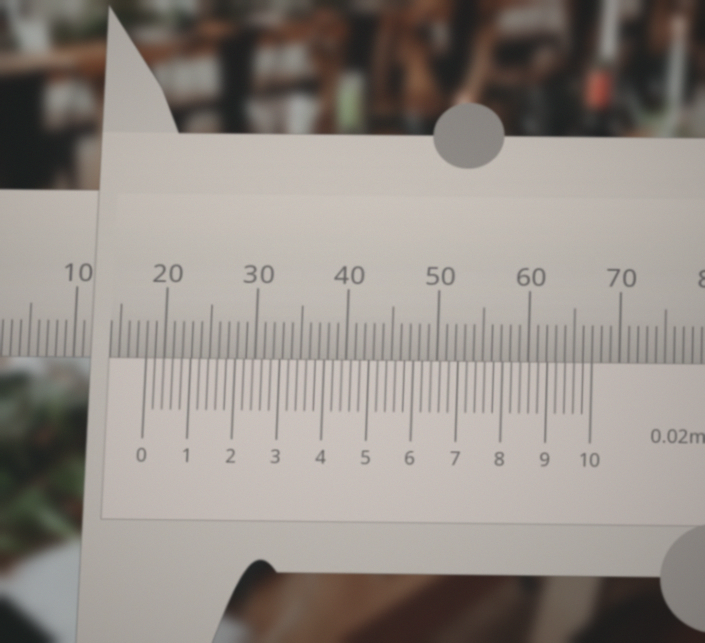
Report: 18.0 mm
